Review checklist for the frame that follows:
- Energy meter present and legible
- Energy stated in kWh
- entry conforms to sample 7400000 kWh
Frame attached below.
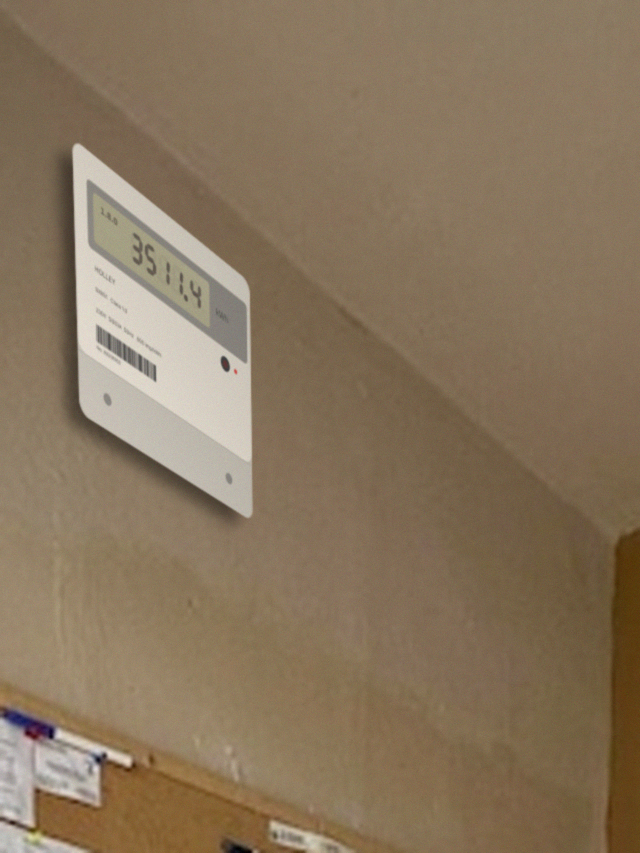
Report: 3511.4 kWh
